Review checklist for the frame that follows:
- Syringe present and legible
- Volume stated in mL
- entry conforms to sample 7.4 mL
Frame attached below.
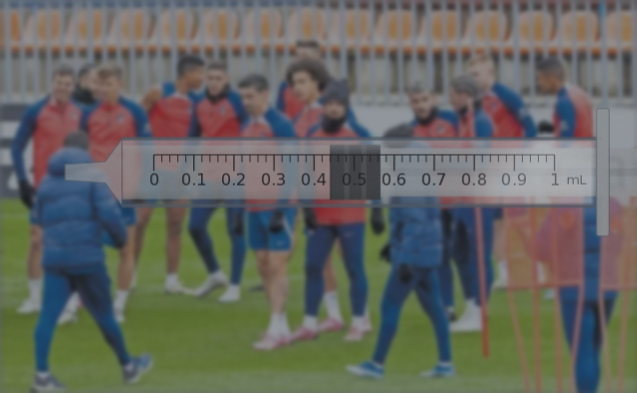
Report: 0.44 mL
